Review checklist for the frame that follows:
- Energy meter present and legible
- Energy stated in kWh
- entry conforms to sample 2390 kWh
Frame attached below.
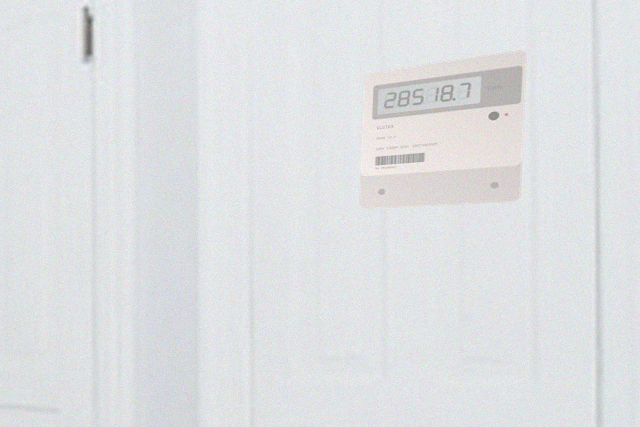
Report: 28518.7 kWh
